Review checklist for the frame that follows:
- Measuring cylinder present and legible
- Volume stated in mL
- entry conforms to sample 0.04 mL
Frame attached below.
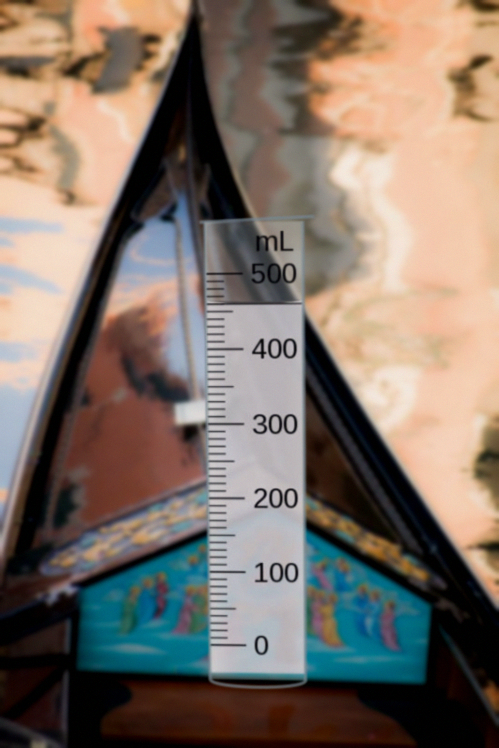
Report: 460 mL
